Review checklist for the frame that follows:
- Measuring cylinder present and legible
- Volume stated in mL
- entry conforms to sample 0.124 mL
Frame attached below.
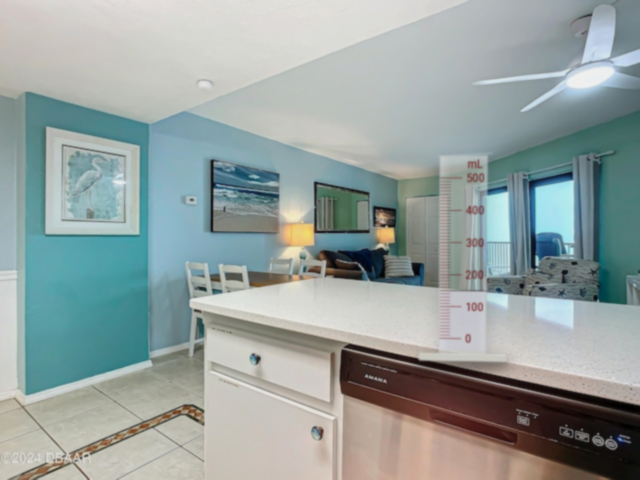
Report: 150 mL
